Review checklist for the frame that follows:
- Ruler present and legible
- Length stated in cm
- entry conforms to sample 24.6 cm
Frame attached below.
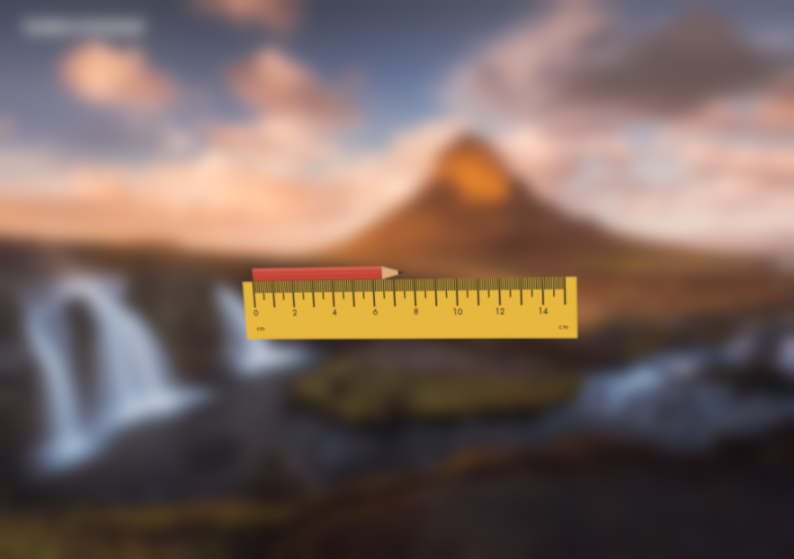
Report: 7.5 cm
